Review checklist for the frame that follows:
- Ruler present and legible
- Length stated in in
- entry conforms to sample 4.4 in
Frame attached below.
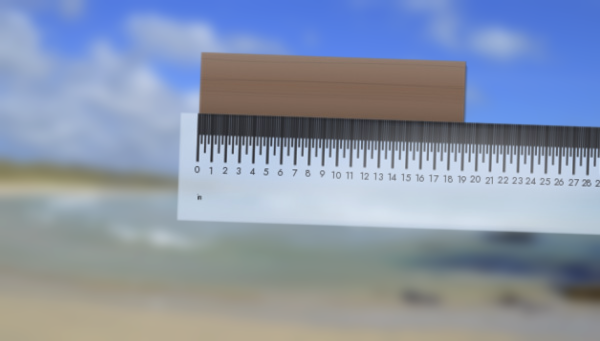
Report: 19 in
